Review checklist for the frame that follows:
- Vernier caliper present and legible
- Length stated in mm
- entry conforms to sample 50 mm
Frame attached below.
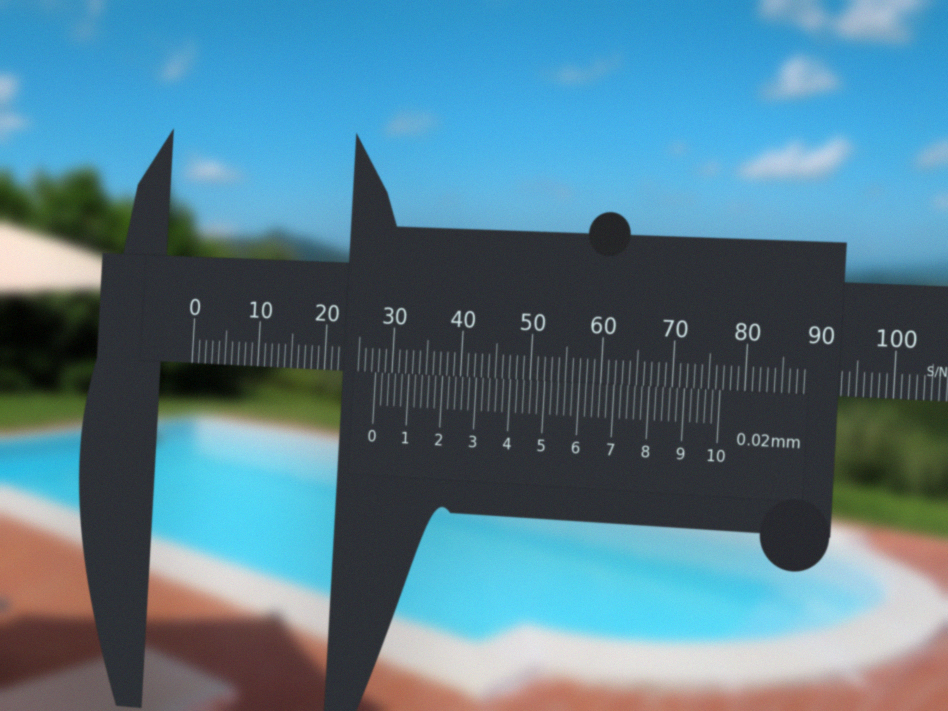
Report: 27.6 mm
